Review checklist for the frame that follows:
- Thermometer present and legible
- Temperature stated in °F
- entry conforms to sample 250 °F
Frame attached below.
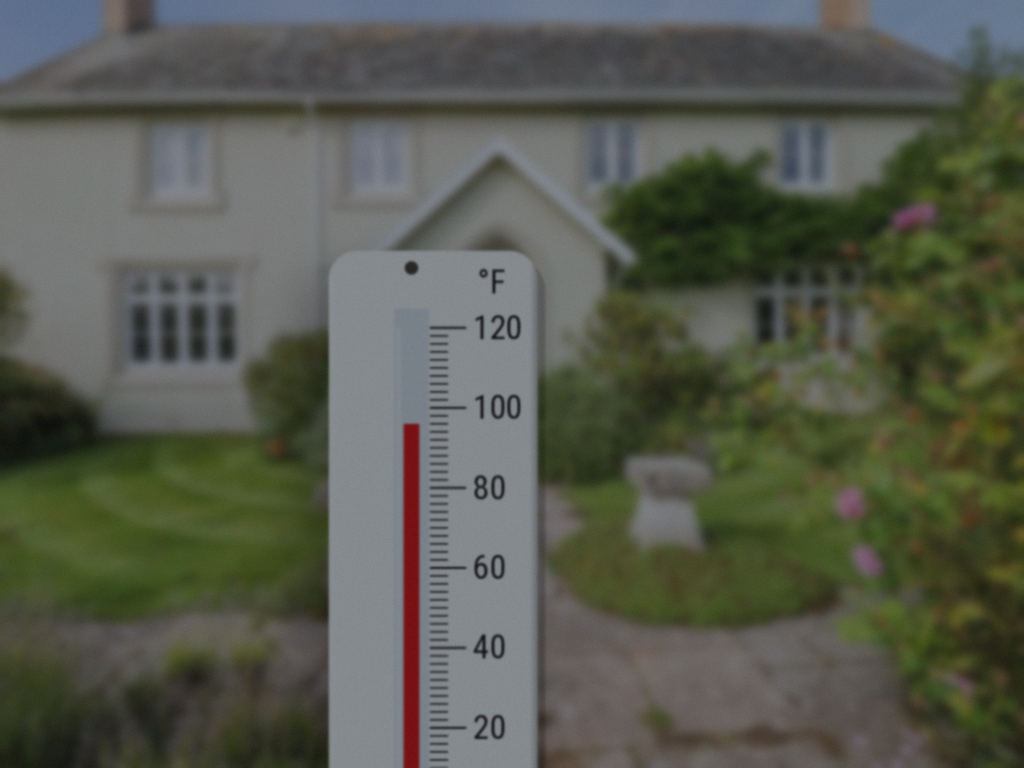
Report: 96 °F
